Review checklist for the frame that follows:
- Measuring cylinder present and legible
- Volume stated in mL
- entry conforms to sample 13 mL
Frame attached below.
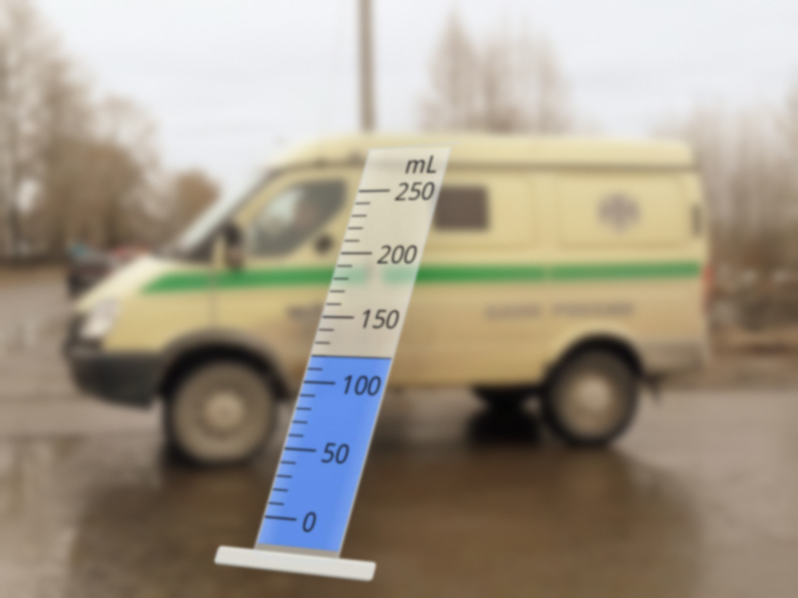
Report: 120 mL
